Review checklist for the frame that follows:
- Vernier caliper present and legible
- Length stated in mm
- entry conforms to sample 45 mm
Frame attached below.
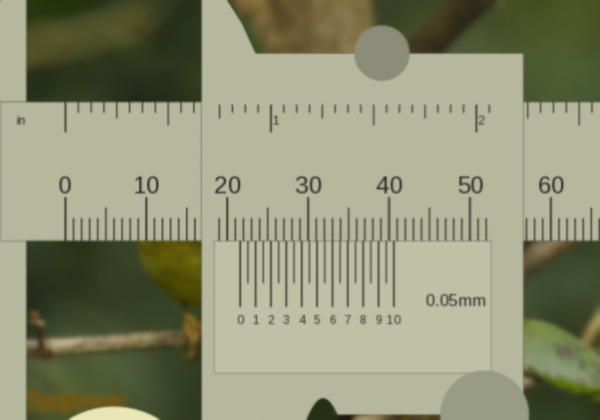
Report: 21.6 mm
